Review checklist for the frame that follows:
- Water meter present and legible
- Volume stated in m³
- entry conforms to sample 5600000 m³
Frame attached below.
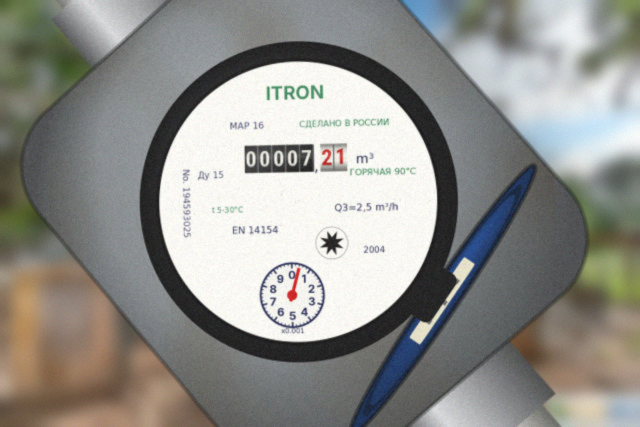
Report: 7.210 m³
